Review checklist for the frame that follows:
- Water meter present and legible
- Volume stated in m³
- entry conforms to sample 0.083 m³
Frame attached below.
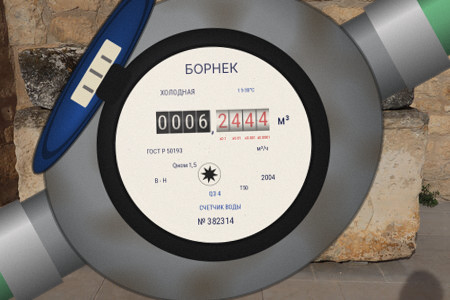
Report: 6.2444 m³
